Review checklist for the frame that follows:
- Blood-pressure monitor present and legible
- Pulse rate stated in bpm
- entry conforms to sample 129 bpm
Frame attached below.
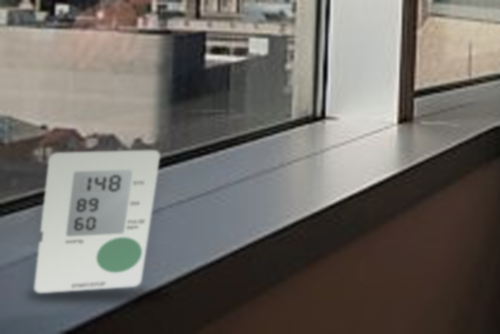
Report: 60 bpm
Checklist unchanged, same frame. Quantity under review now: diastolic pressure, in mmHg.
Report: 89 mmHg
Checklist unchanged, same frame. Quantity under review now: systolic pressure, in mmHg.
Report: 148 mmHg
